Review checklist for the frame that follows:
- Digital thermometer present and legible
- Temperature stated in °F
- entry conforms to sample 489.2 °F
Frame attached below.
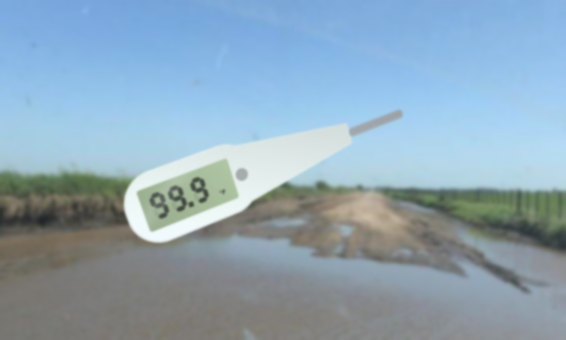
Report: 99.9 °F
